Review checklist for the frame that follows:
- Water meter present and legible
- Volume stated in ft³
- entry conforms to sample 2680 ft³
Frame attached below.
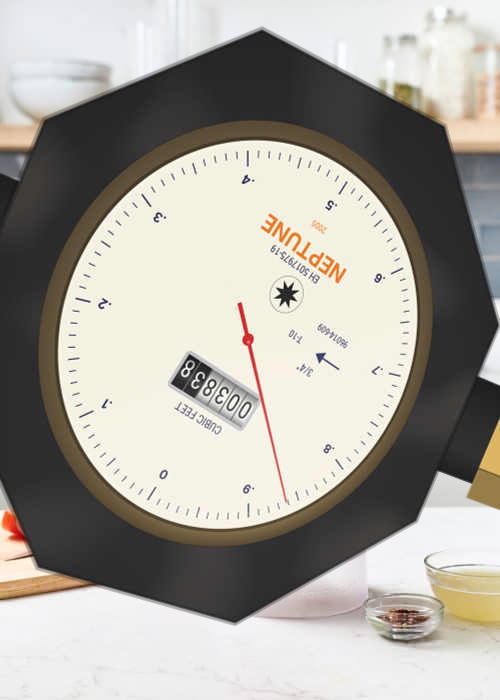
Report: 3837.86 ft³
